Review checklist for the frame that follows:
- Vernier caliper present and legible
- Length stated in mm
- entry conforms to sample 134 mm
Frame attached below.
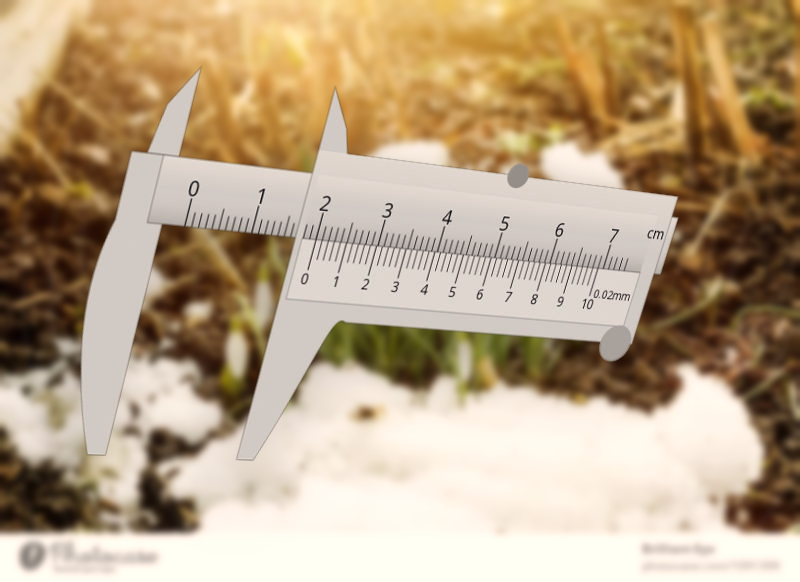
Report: 20.0 mm
